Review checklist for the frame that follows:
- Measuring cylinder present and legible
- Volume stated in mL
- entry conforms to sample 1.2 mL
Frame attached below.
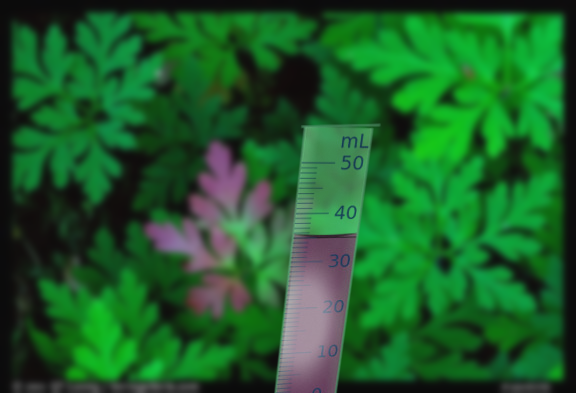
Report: 35 mL
